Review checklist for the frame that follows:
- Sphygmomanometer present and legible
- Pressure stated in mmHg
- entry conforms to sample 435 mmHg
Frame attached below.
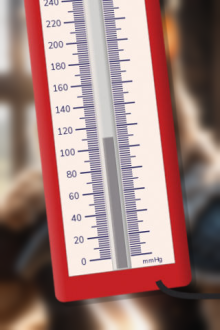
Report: 110 mmHg
